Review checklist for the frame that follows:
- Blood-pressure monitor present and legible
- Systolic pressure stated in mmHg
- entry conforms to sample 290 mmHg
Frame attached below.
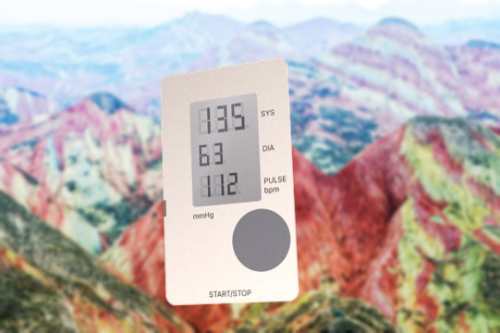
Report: 135 mmHg
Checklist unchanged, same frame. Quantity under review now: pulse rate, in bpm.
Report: 112 bpm
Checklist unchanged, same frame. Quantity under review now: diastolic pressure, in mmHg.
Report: 63 mmHg
